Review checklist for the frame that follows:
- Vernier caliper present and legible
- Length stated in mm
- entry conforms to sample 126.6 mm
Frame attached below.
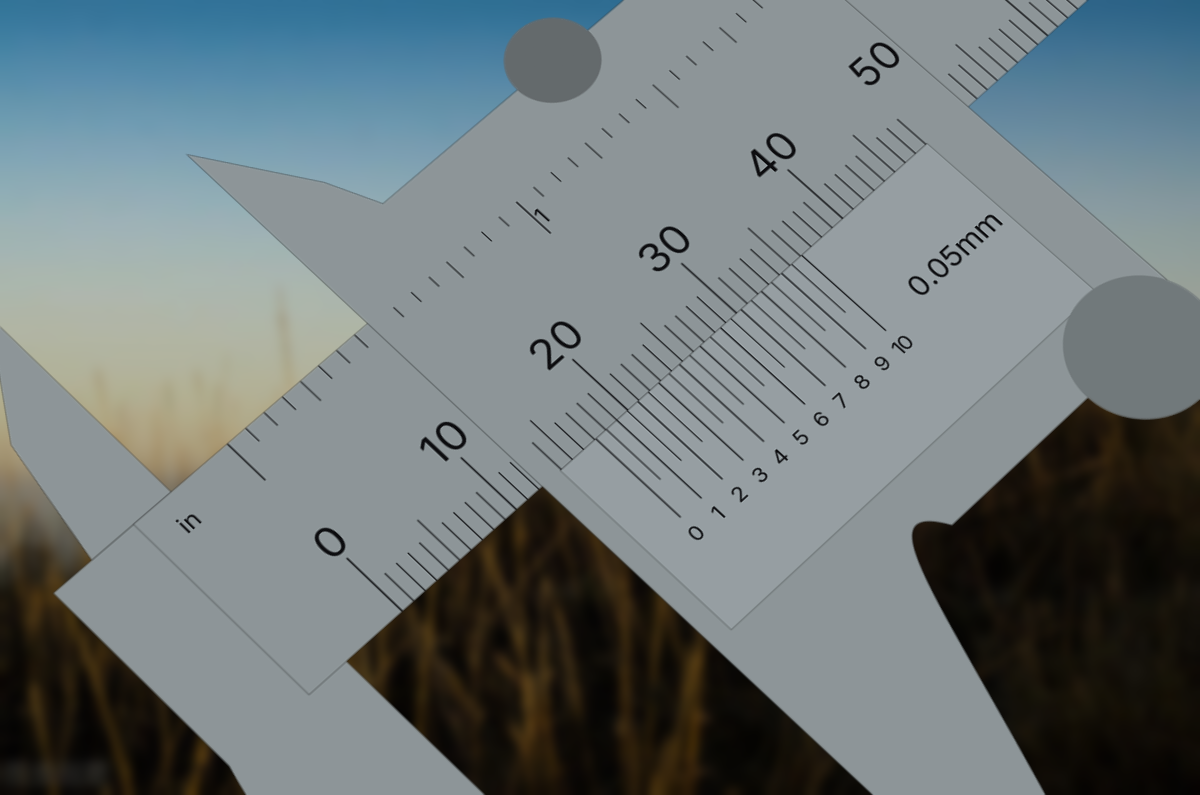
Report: 17.1 mm
